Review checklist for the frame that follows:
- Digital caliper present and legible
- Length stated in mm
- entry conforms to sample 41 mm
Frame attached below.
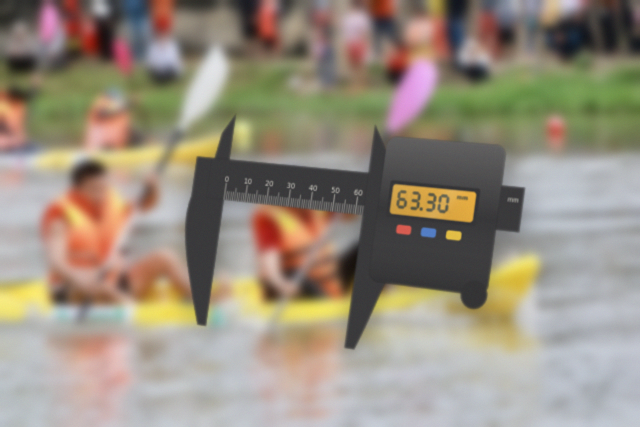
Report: 63.30 mm
